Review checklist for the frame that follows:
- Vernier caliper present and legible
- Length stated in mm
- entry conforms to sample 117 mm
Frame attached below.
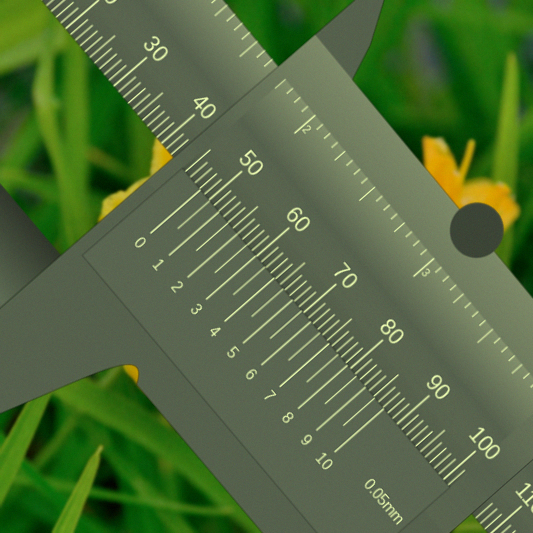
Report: 48.2 mm
